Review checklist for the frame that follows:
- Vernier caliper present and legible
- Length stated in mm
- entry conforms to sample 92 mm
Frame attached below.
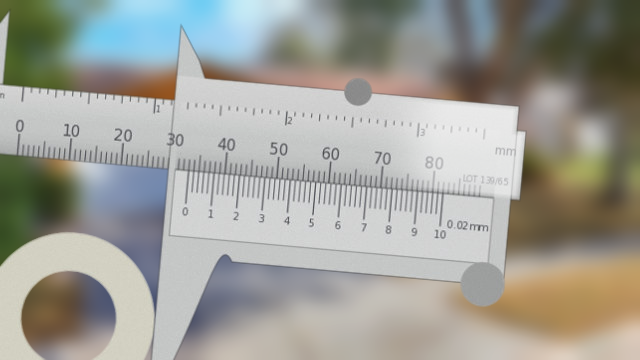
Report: 33.0 mm
